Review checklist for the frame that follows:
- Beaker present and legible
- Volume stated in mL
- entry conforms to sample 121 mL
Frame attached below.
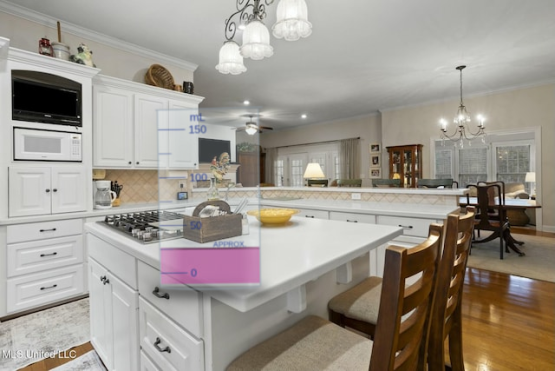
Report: 25 mL
